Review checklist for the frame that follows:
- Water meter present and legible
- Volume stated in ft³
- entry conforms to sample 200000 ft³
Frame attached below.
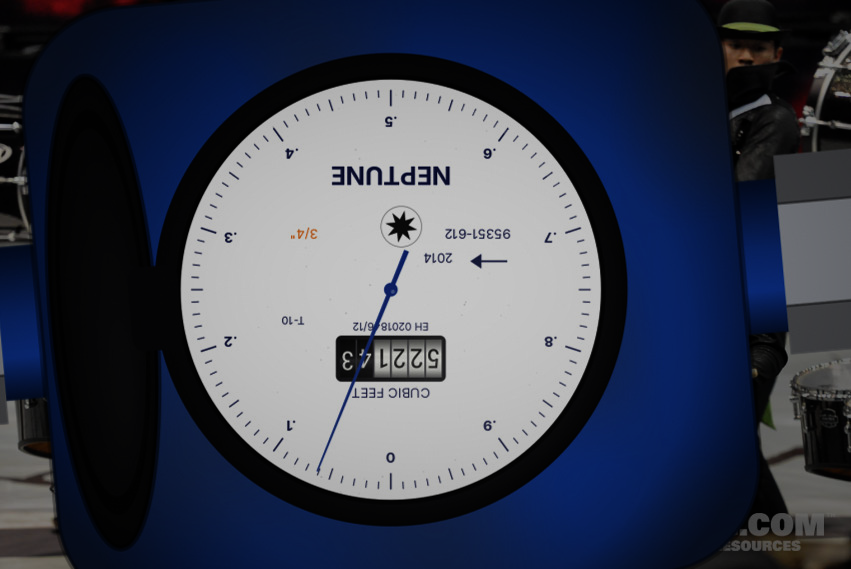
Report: 522143.06 ft³
